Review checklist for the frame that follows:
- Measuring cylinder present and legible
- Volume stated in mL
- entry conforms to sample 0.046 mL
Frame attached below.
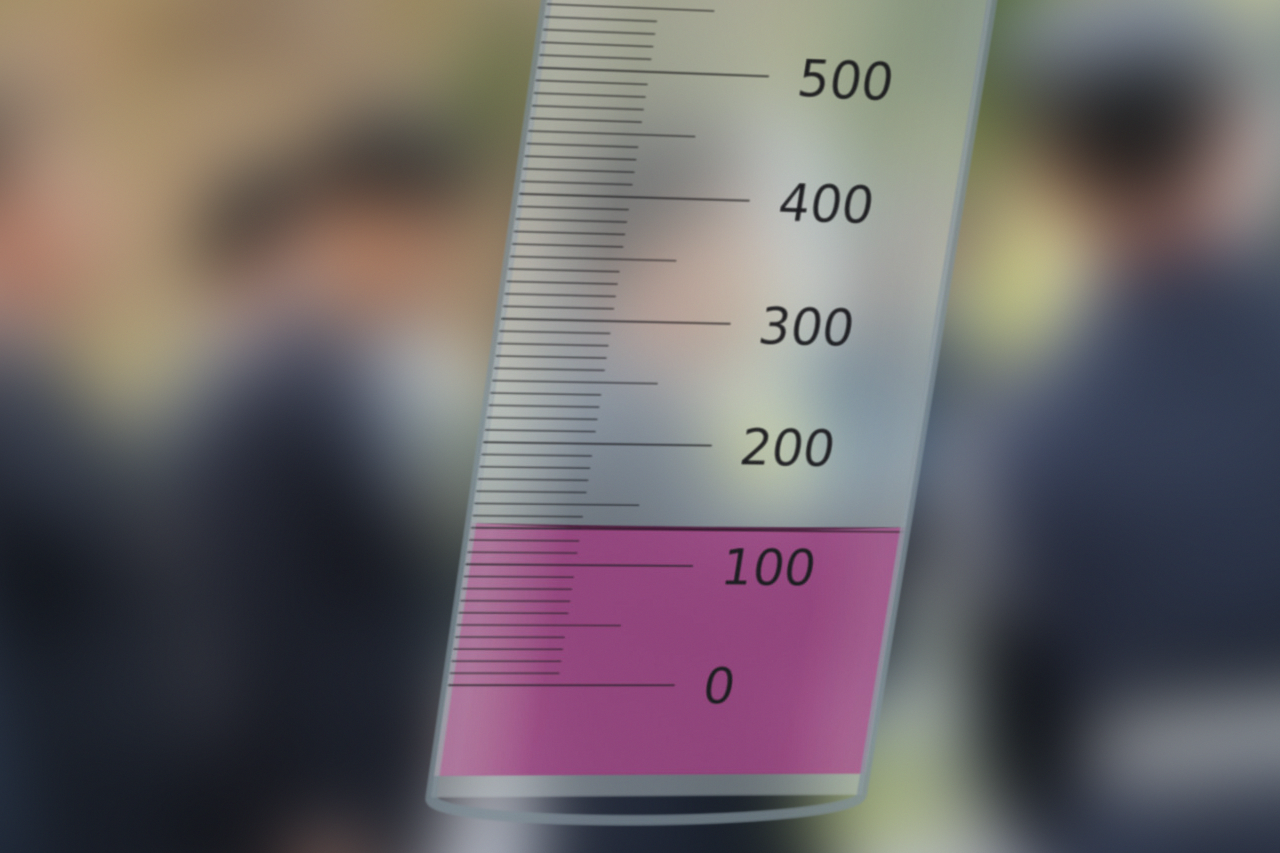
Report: 130 mL
